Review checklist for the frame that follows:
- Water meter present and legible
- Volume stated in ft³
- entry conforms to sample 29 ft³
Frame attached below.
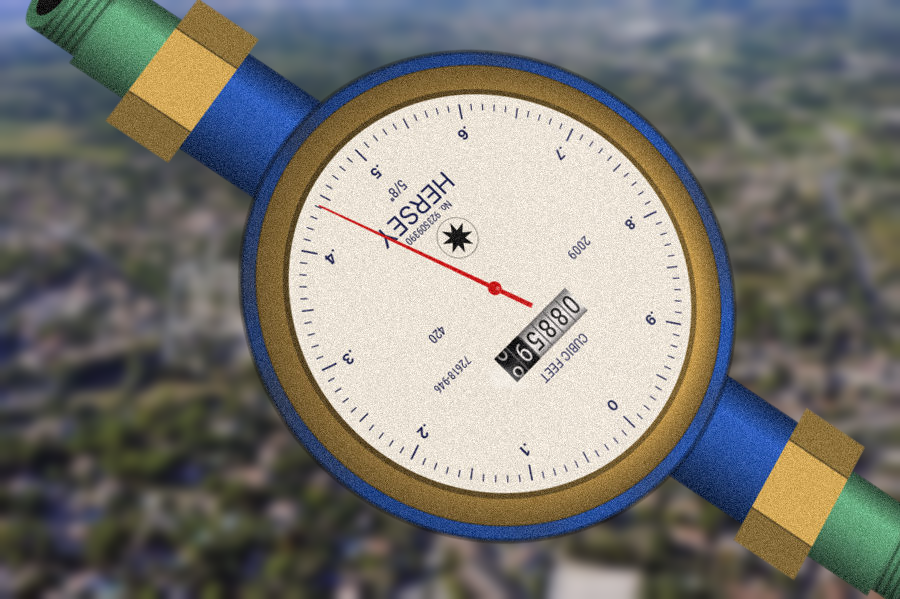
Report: 88598.44 ft³
